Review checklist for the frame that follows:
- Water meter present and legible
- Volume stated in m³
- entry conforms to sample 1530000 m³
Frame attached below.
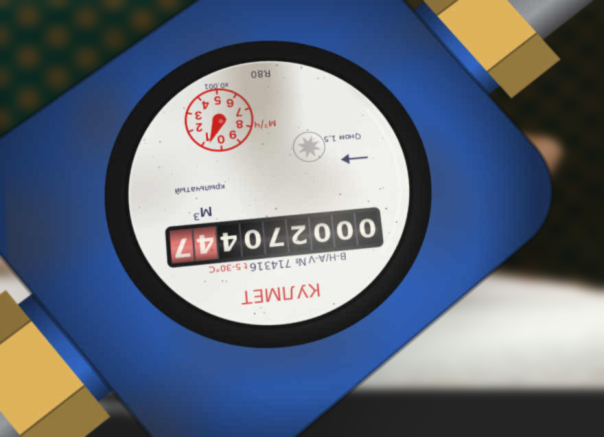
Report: 2704.470 m³
